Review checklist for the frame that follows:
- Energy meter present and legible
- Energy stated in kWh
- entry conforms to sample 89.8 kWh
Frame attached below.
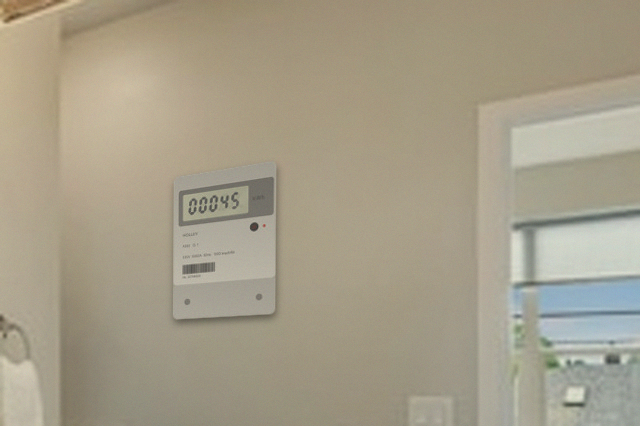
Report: 45 kWh
